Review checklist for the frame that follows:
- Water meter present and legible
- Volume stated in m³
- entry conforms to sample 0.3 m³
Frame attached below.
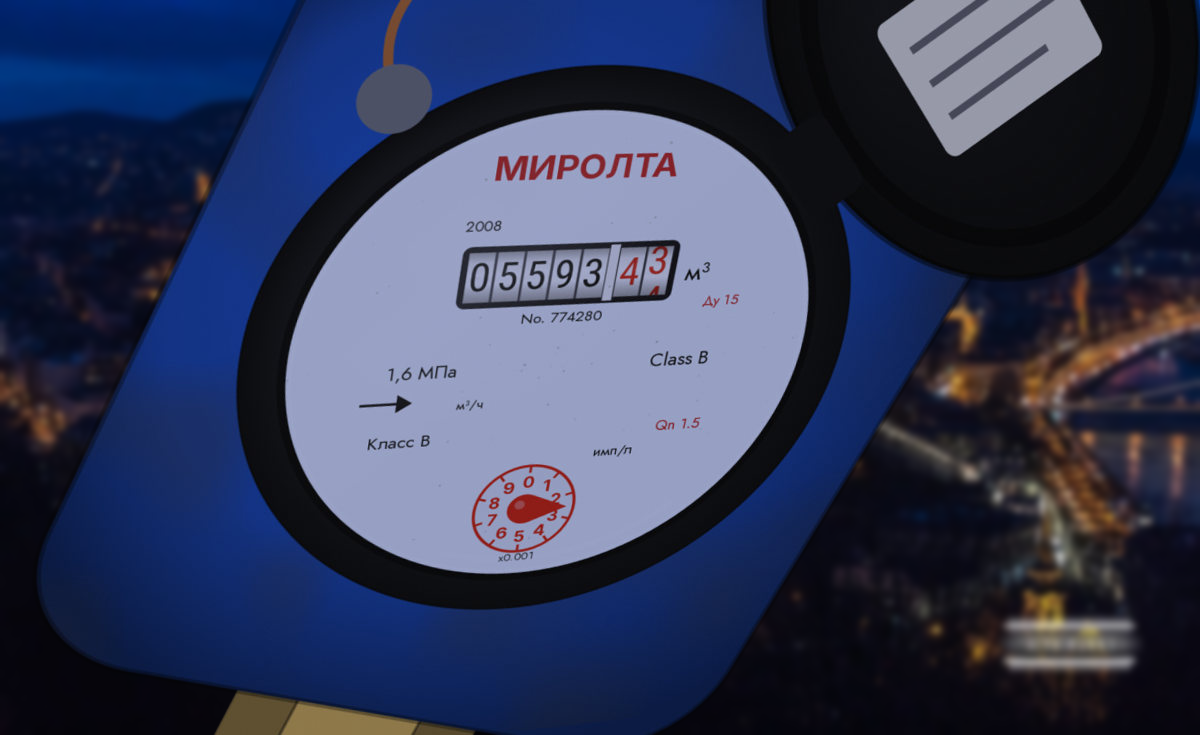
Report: 5593.432 m³
